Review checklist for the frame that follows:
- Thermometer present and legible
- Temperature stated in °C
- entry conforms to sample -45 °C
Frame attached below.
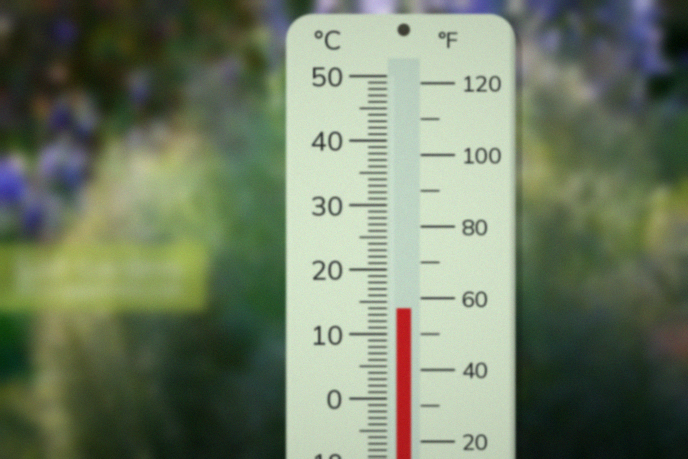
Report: 14 °C
